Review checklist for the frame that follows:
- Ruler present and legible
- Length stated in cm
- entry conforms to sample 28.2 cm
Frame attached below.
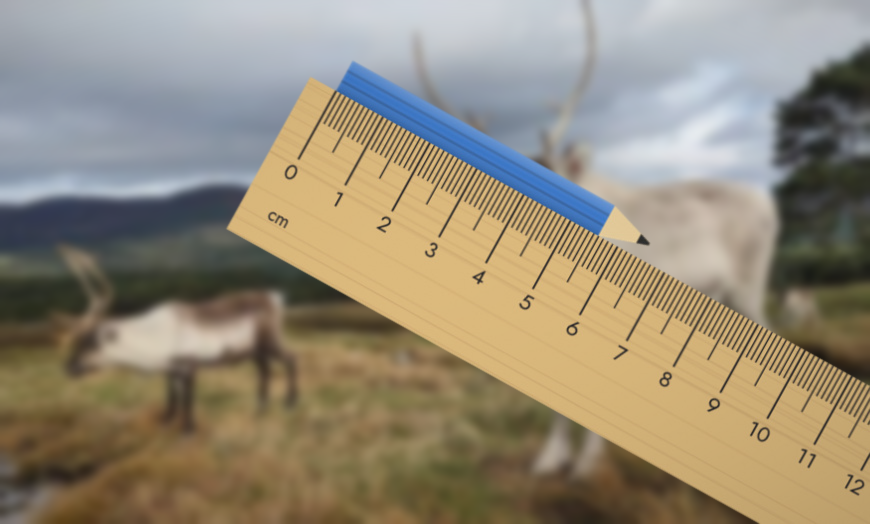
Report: 6.5 cm
